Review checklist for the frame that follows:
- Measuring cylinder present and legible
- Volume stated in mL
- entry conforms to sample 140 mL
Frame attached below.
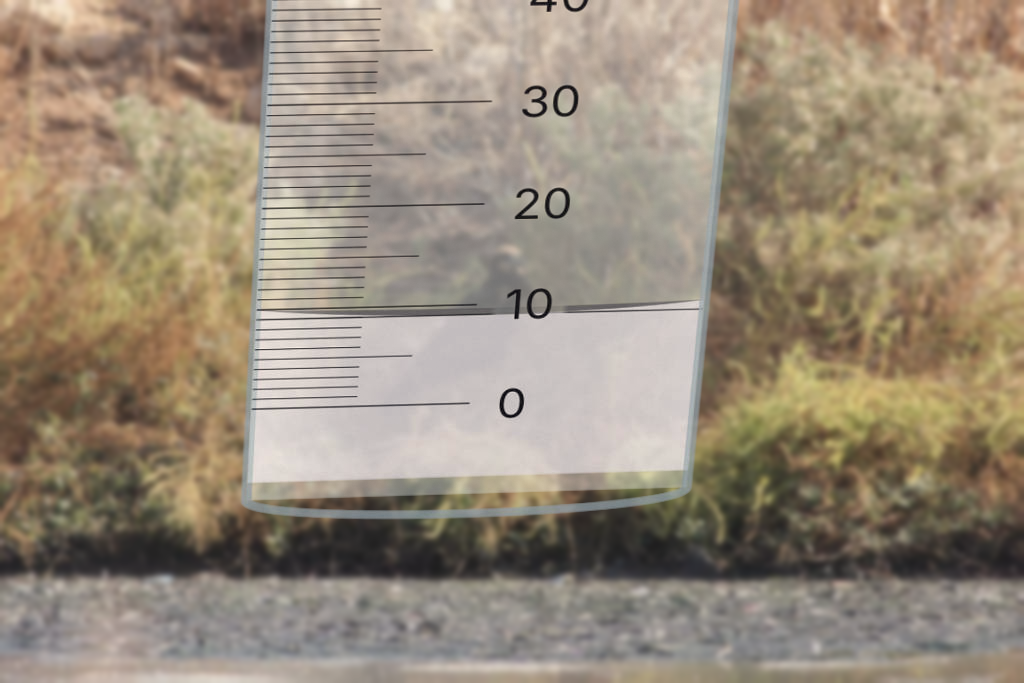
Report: 9 mL
